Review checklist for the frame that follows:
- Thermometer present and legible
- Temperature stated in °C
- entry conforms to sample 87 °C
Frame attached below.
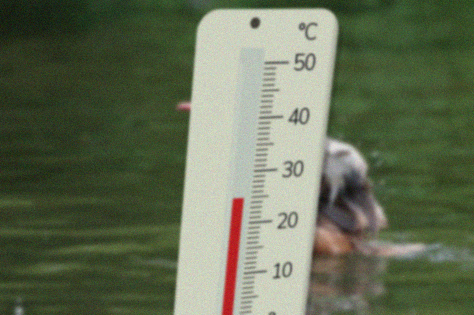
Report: 25 °C
